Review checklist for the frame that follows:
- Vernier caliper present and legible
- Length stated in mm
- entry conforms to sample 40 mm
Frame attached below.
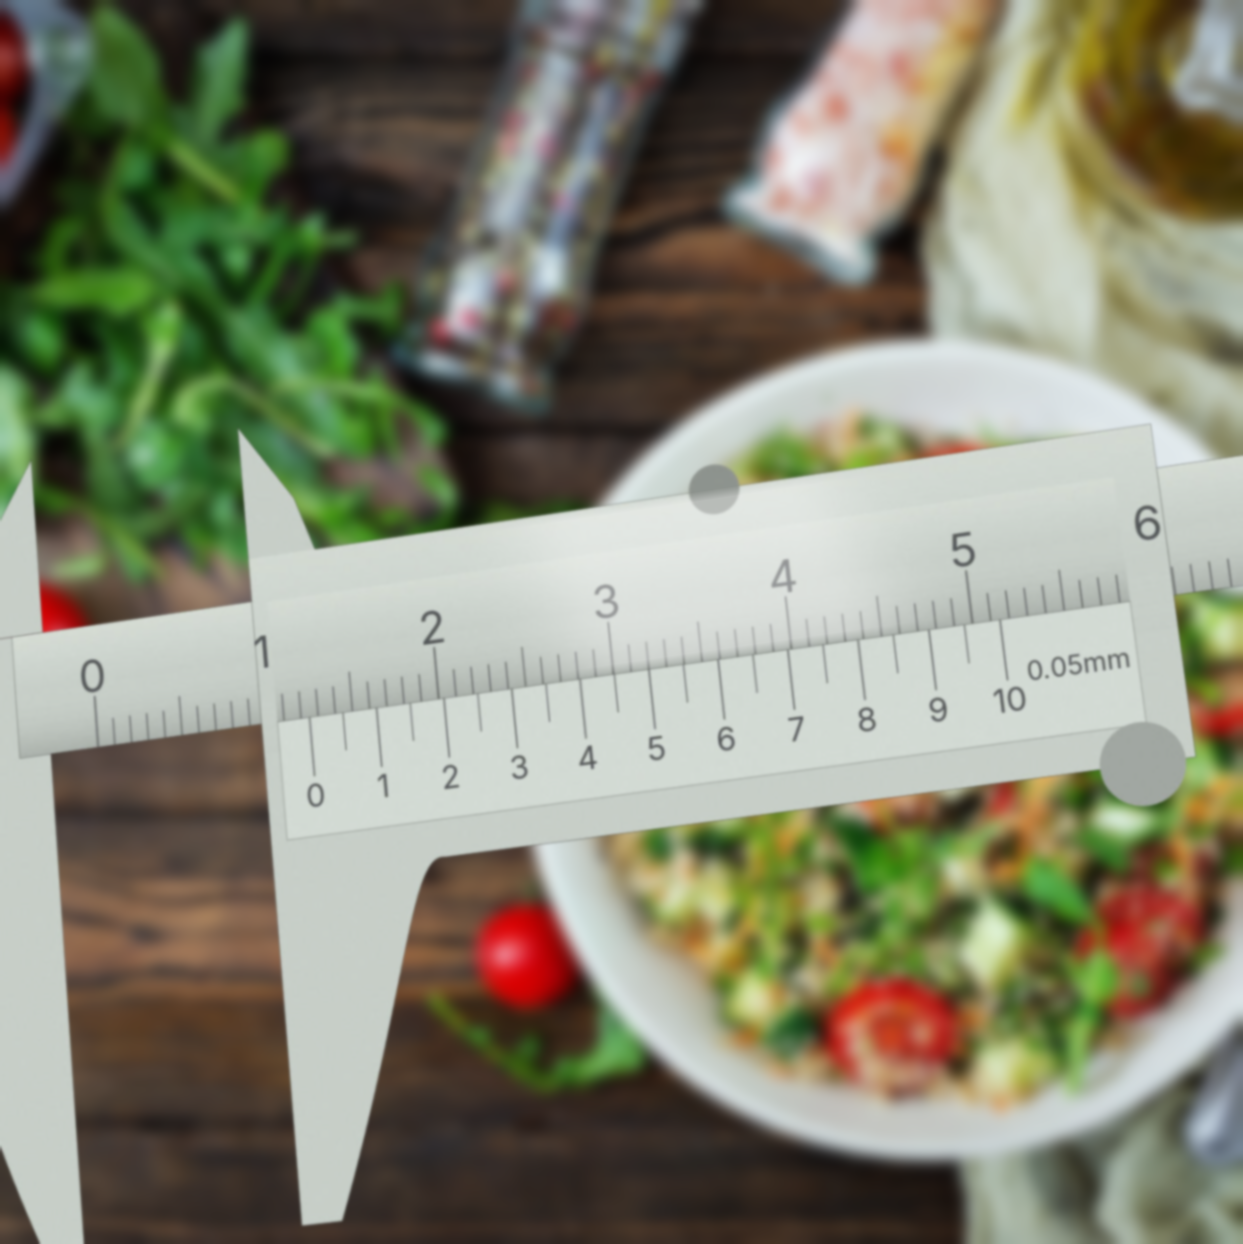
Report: 12.5 mm
